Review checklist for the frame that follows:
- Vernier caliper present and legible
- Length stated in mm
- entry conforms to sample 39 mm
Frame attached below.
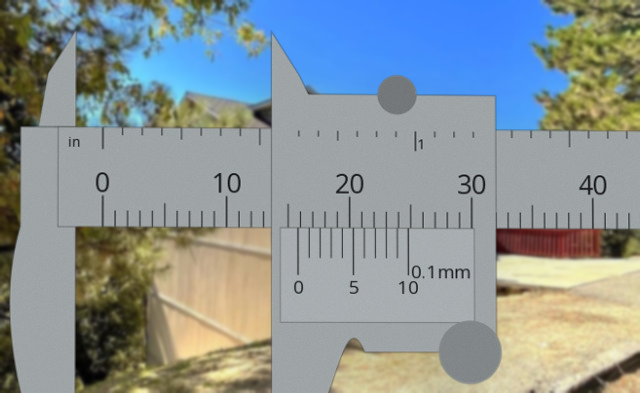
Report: 15.8 mm
